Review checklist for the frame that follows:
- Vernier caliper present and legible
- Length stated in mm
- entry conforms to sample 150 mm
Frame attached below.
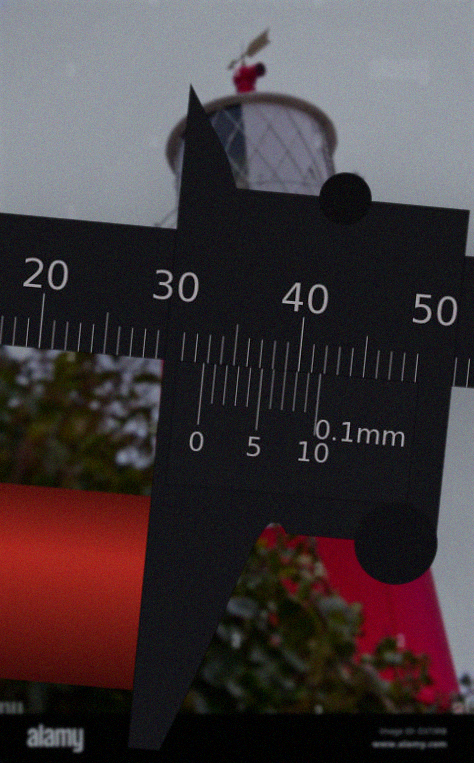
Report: 32.7 mm
